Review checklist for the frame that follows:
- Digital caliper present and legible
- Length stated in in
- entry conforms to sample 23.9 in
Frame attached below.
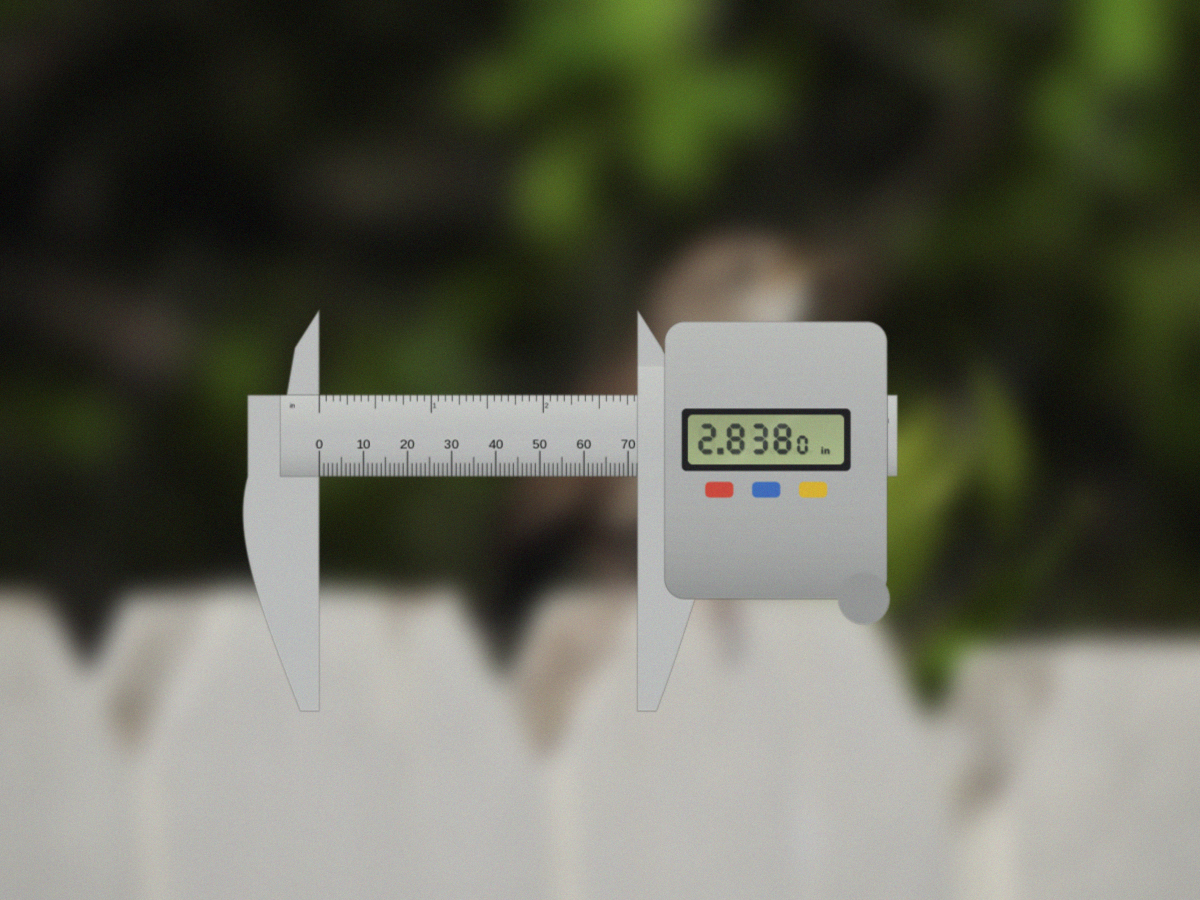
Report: 2.8380 in
